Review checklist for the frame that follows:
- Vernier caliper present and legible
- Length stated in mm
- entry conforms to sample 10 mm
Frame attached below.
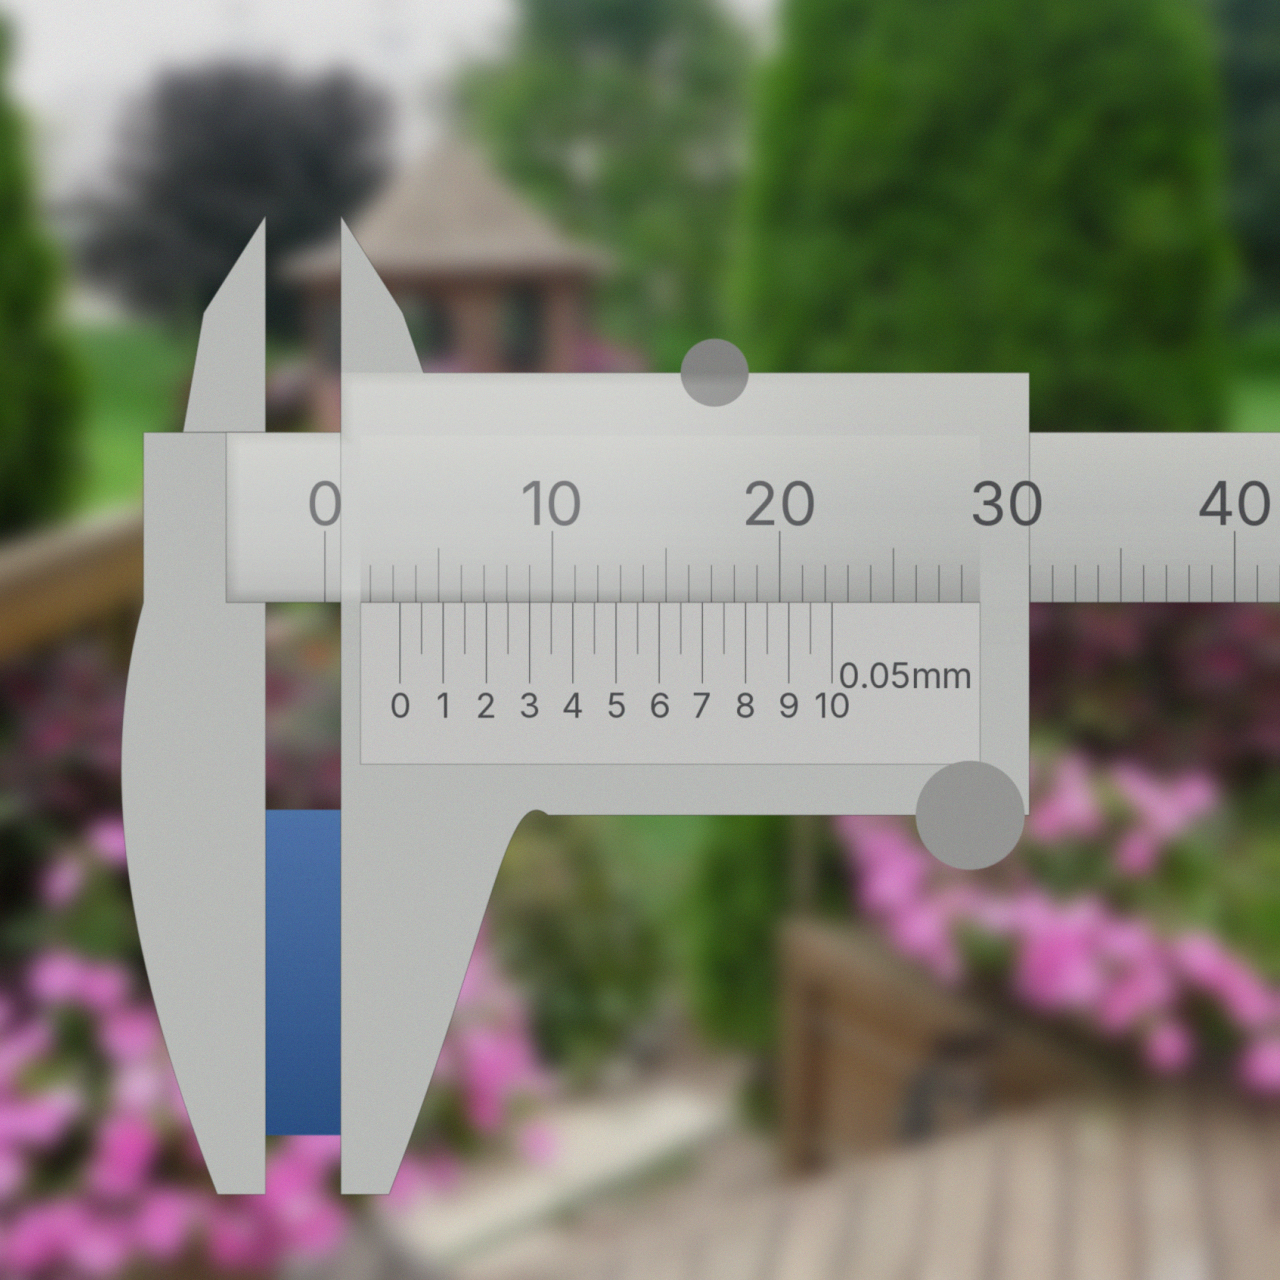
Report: 3.3 mm
